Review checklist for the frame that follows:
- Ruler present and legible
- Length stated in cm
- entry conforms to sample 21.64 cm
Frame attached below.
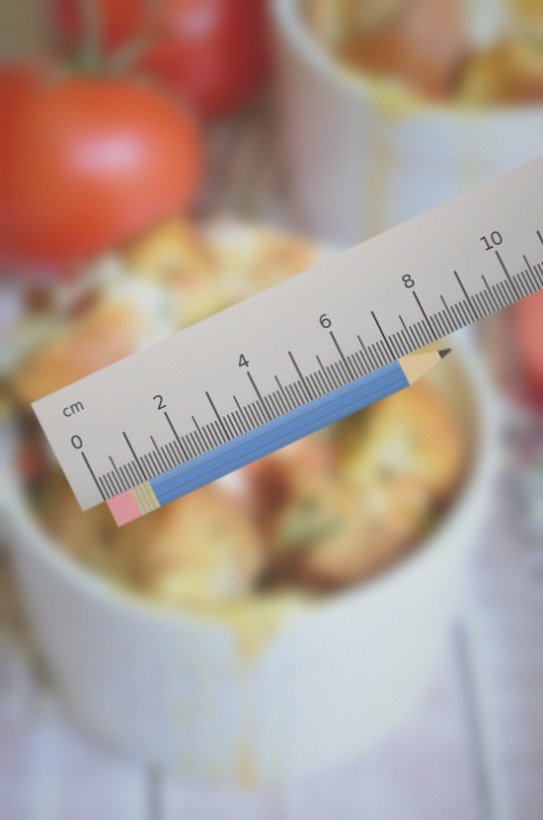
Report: 8.2 cm
